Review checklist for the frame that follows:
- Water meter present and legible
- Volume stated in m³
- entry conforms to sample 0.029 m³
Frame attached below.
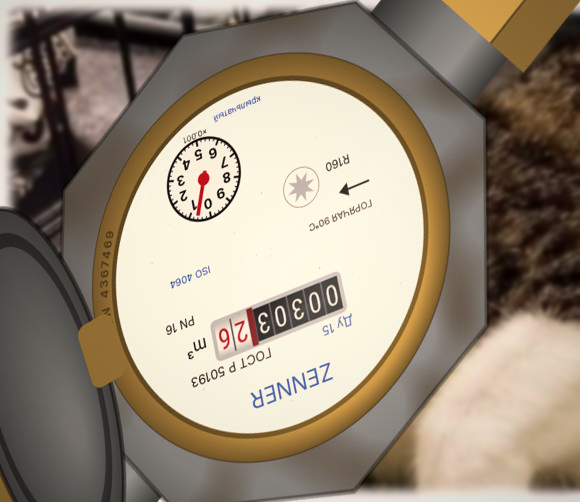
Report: 303.260 m³
